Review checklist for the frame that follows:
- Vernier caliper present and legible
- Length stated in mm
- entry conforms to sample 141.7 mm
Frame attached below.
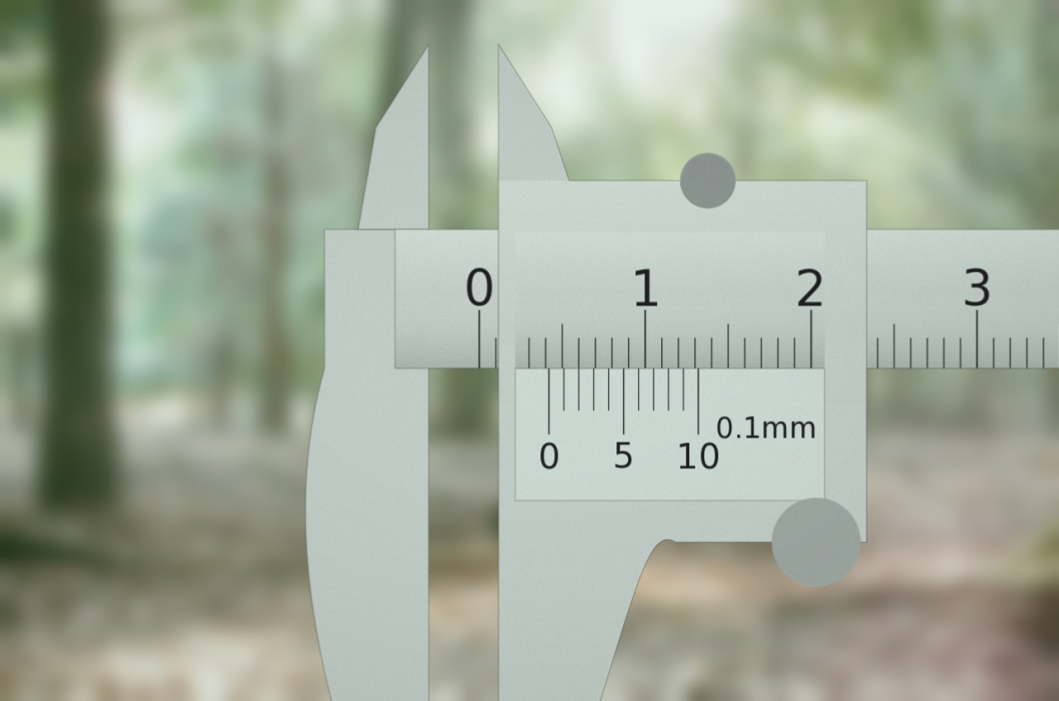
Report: 4.2 mm
